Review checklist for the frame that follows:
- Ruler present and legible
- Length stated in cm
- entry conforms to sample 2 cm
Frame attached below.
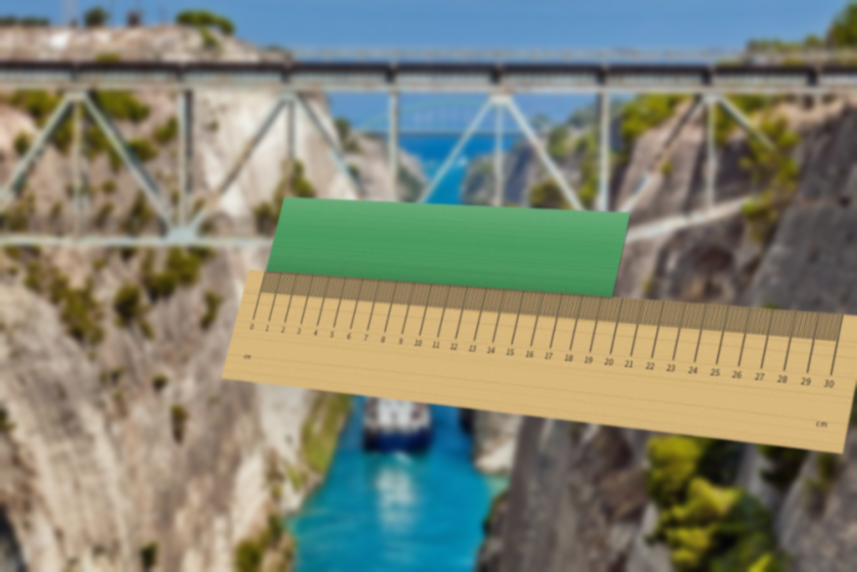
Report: 19.5 cm
